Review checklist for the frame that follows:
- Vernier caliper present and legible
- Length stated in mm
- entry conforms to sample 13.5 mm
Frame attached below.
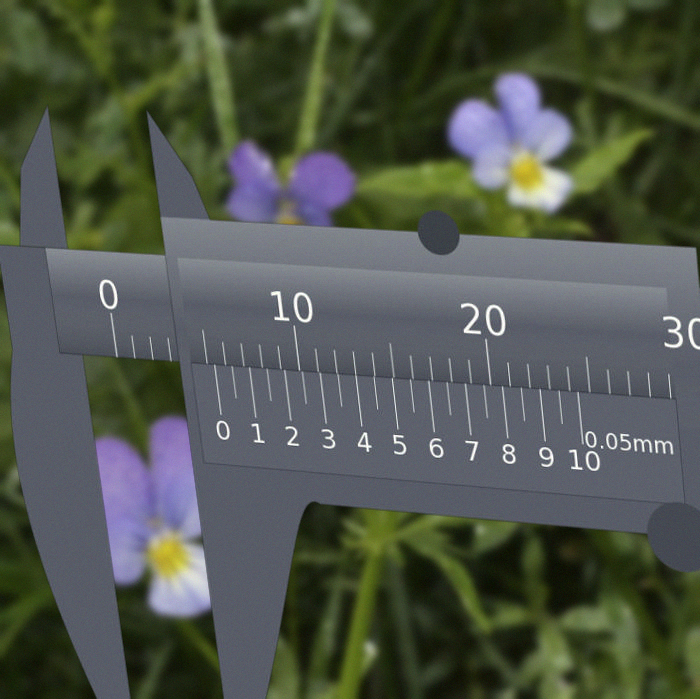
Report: 5.4 mm
